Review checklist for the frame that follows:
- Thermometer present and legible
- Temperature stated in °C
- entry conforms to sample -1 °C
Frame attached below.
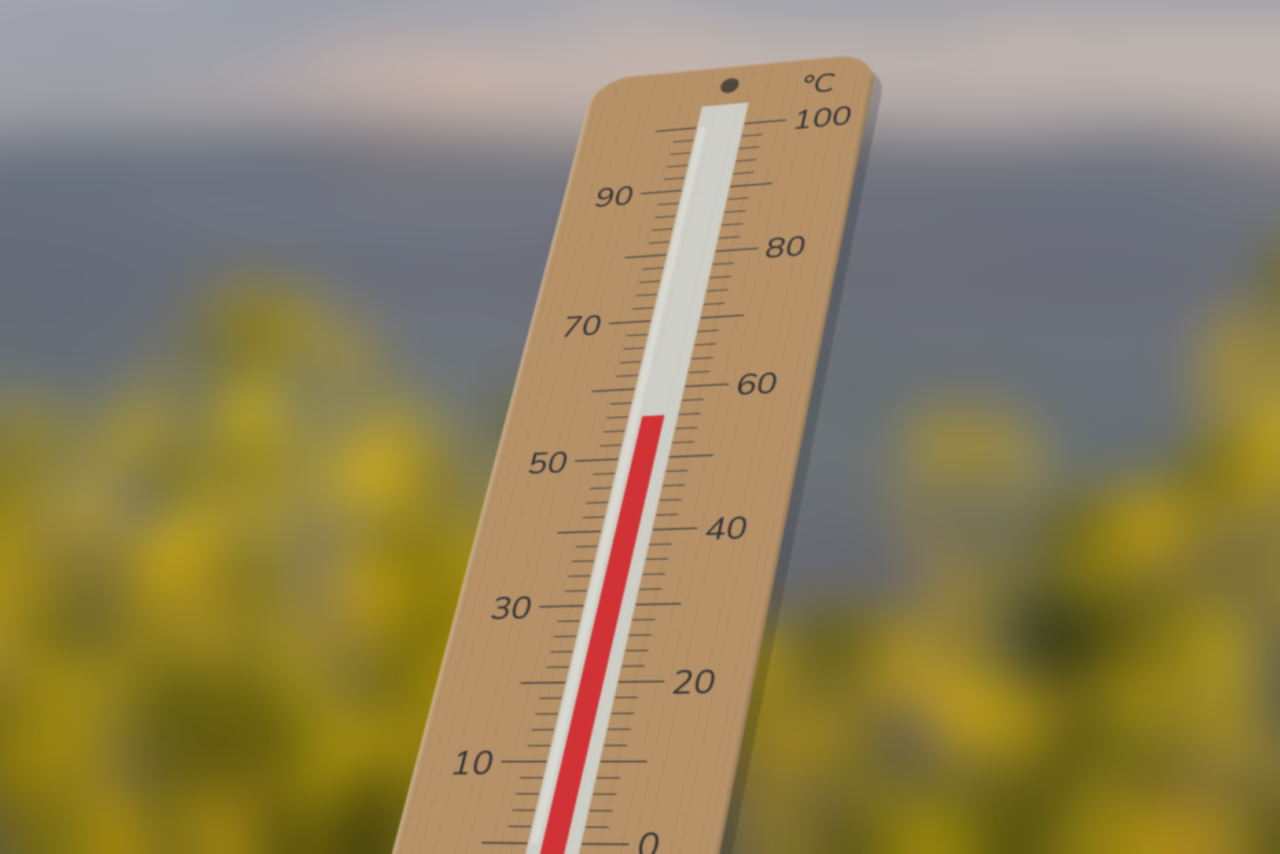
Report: 56 °C
